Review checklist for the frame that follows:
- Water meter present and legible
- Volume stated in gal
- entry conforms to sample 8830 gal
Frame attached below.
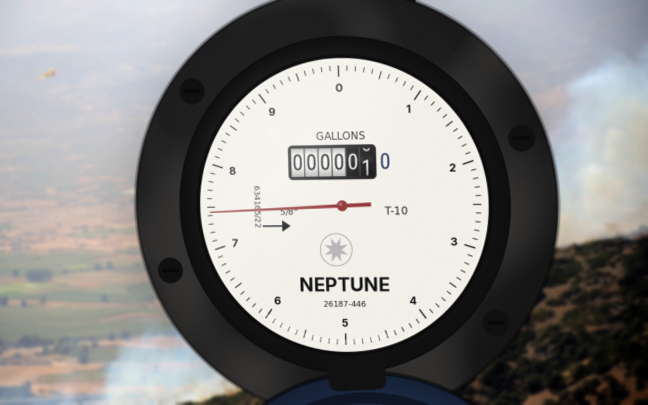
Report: 7.4 gal
